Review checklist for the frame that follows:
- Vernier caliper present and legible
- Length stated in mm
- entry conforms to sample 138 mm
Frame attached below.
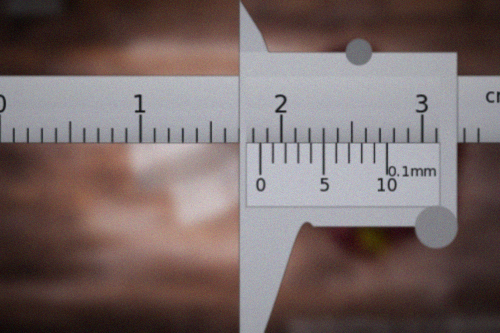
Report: 18.5 mm
